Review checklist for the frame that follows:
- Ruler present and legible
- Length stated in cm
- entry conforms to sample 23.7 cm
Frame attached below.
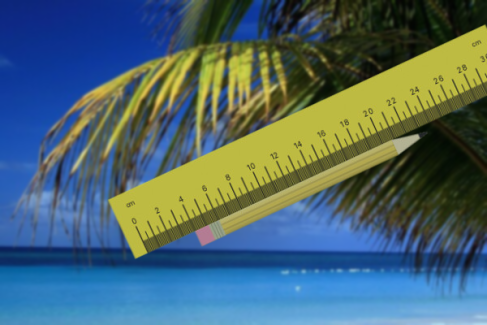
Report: 19.5 cm
